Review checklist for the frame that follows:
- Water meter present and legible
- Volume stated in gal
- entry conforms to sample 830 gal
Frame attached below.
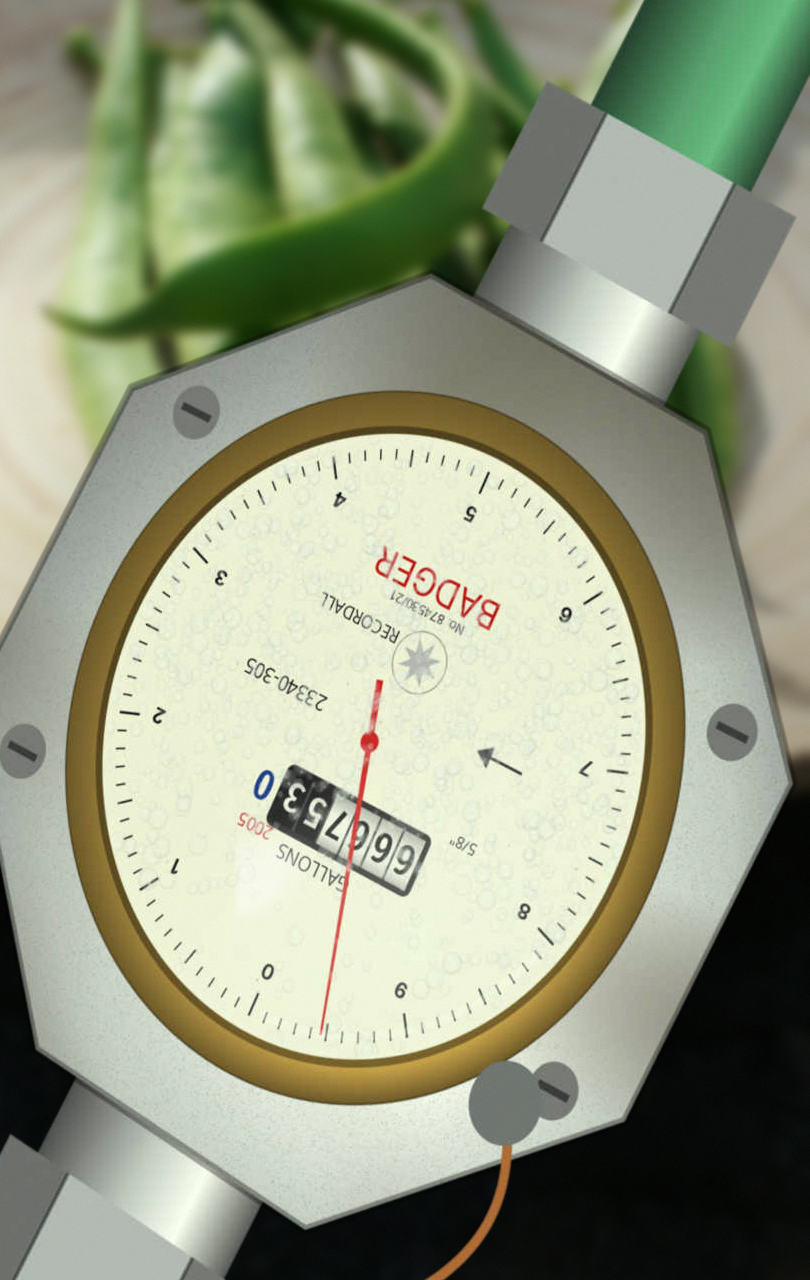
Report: 6667529.5 gal
